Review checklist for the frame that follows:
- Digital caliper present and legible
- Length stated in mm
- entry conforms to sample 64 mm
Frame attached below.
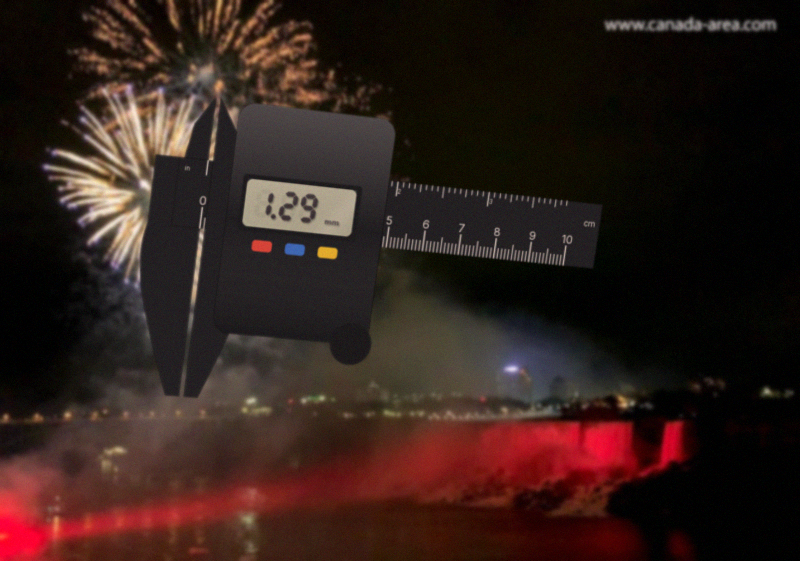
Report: 1.29 mm
